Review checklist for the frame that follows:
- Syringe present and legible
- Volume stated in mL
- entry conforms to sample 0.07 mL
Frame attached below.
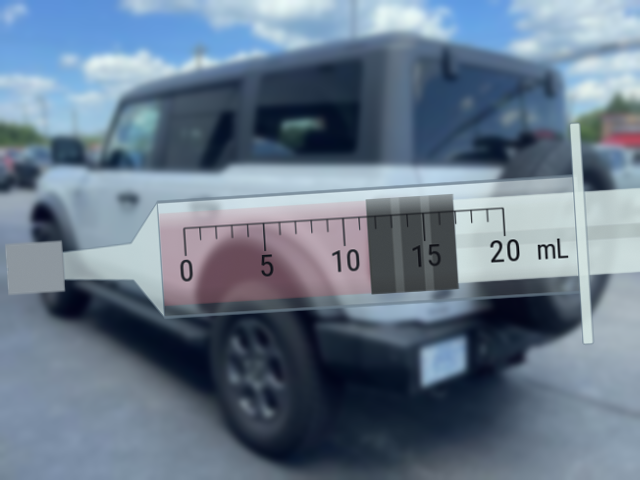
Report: 11.5 mL
